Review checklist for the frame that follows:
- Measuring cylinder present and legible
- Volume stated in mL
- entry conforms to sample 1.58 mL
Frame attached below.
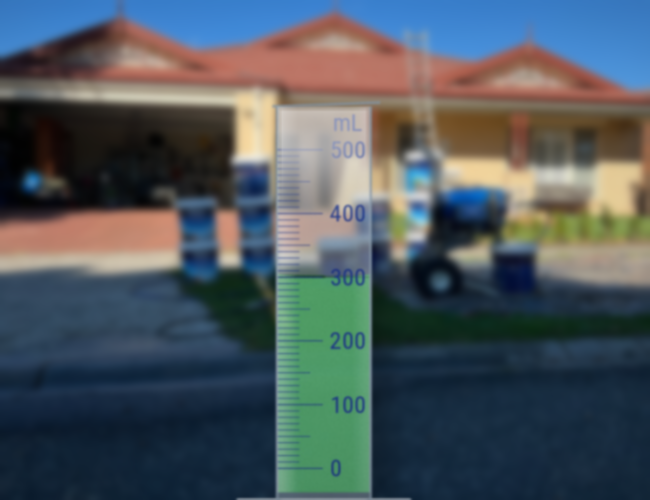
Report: 300 mL
